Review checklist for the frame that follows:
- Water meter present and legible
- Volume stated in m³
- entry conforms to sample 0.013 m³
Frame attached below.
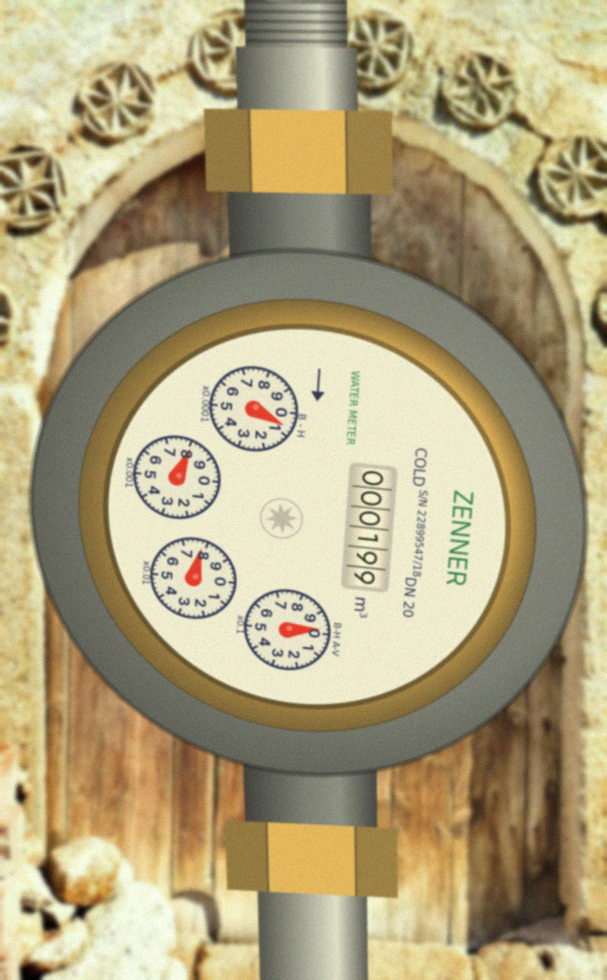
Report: 198.9780 m³
